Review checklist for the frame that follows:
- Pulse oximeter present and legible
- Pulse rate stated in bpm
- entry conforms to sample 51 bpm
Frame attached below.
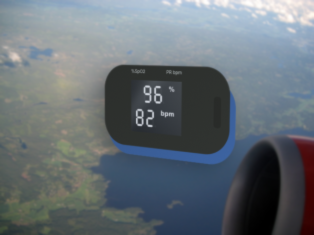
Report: 82 bpm
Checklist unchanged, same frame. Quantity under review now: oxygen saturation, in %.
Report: 96 %
